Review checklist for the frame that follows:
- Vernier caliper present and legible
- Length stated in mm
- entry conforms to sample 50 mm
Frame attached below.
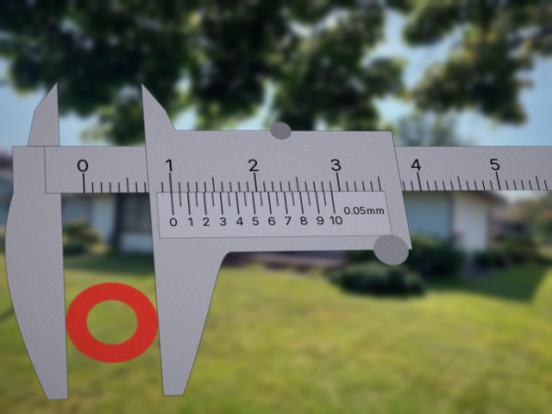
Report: 10.0 mm
